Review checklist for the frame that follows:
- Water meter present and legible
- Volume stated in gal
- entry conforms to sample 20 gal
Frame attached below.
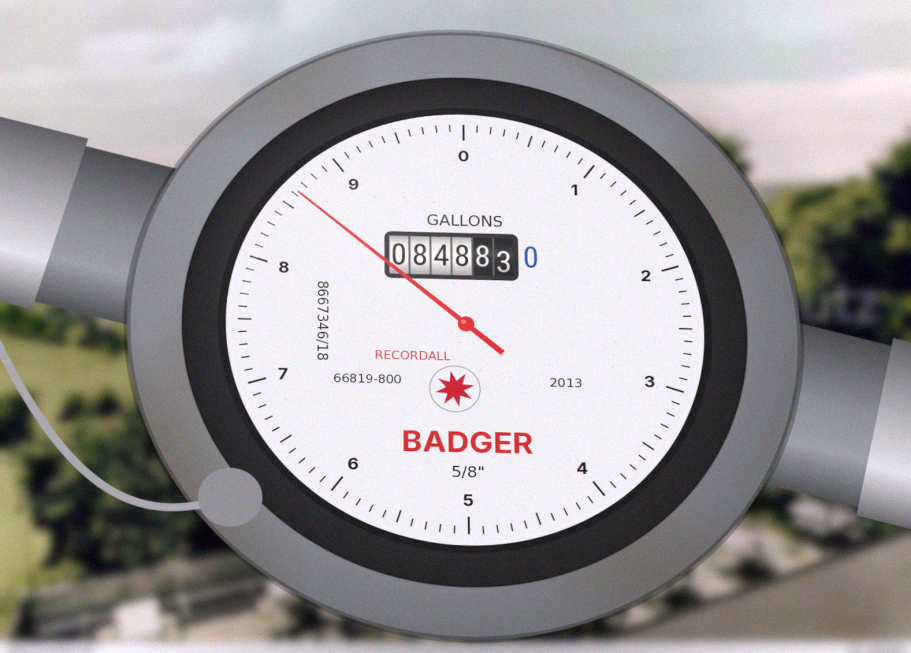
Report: 848828.6 gal
